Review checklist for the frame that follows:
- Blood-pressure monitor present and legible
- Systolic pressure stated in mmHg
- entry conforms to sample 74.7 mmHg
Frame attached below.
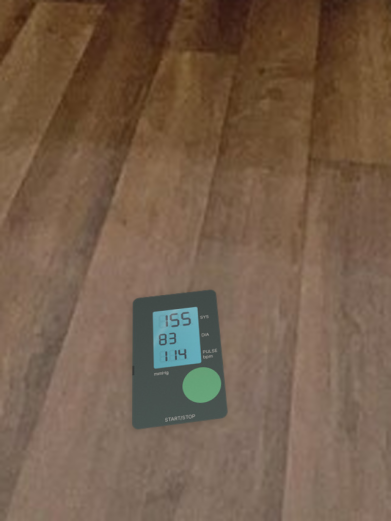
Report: 155 mmHg
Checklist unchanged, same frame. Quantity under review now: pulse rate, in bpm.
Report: 114 bpm
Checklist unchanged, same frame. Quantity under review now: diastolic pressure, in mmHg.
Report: 83 mmHg
